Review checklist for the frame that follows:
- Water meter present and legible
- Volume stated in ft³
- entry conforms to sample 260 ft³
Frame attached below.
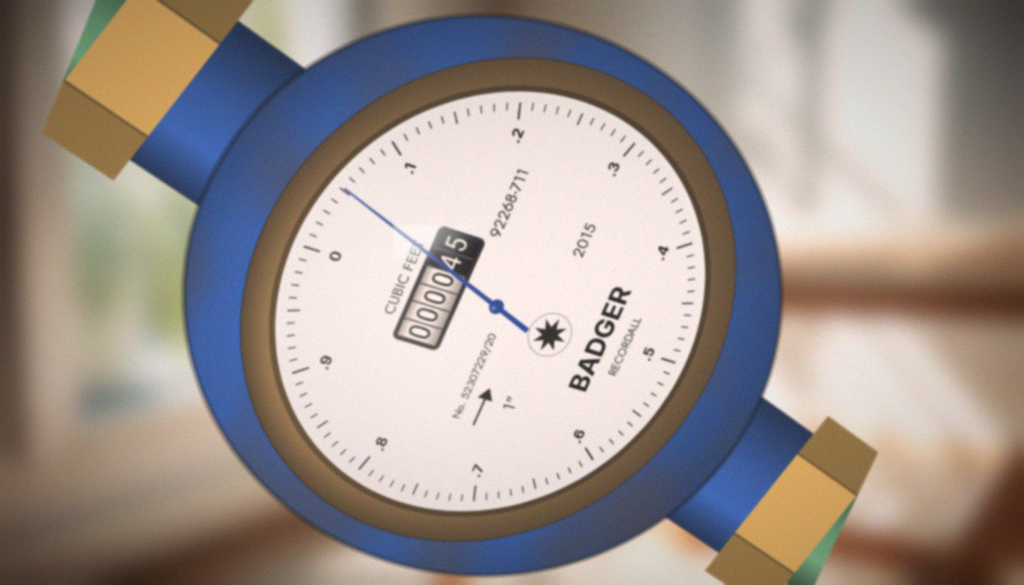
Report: 45.05 ft³
